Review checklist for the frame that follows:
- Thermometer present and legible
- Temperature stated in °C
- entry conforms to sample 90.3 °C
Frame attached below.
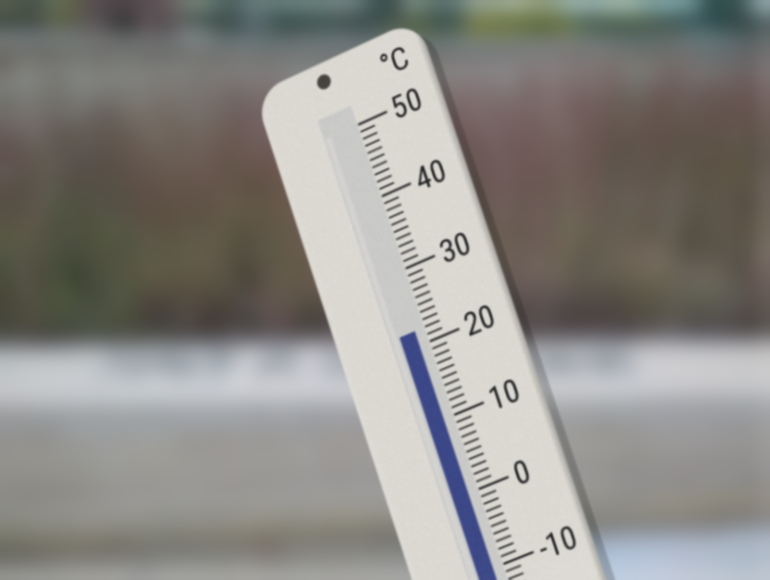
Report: 22 °C
